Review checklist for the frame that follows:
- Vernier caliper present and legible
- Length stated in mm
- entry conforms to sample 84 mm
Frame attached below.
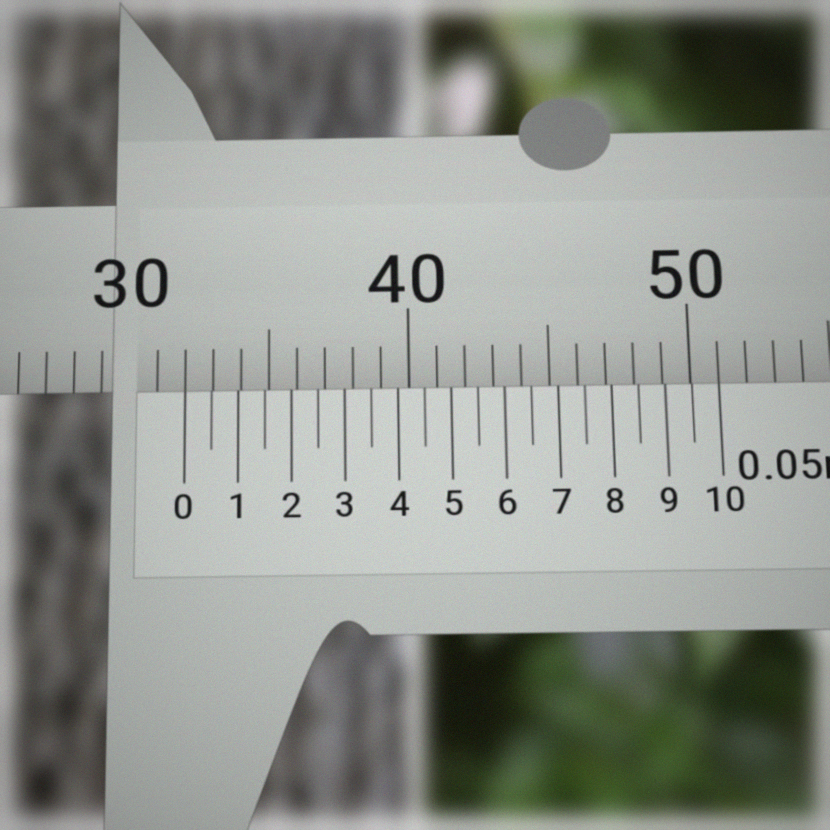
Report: 32.00 mm
